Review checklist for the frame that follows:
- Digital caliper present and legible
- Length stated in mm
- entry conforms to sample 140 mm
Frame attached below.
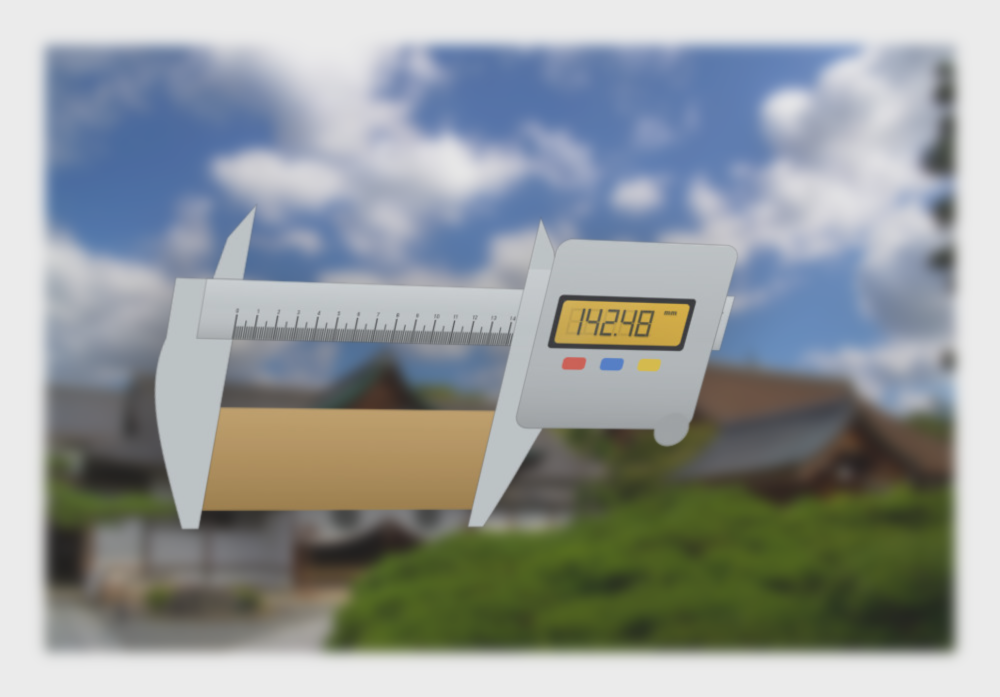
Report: 142.48 mm
